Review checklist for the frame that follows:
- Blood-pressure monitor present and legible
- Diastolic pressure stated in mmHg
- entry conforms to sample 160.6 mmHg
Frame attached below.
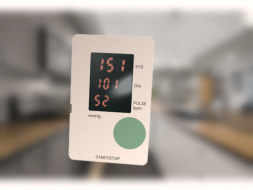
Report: 101 mmHg
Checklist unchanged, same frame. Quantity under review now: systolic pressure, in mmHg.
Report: 151 mmHg
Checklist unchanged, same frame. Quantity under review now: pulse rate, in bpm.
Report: 52 bpm
